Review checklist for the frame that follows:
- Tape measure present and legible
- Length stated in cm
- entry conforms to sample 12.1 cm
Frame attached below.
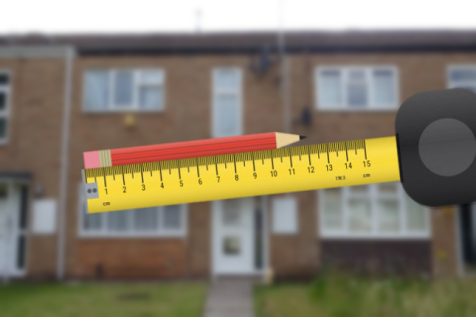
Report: 12 cm
